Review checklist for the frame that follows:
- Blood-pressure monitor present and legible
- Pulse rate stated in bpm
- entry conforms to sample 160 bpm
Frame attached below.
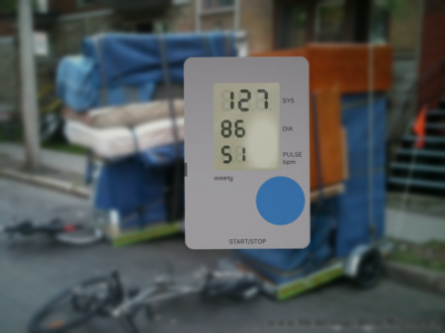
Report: 51 bpm
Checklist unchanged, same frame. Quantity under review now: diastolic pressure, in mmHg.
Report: 86 mmHg
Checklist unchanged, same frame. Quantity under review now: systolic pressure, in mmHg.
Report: 127 mmHg
